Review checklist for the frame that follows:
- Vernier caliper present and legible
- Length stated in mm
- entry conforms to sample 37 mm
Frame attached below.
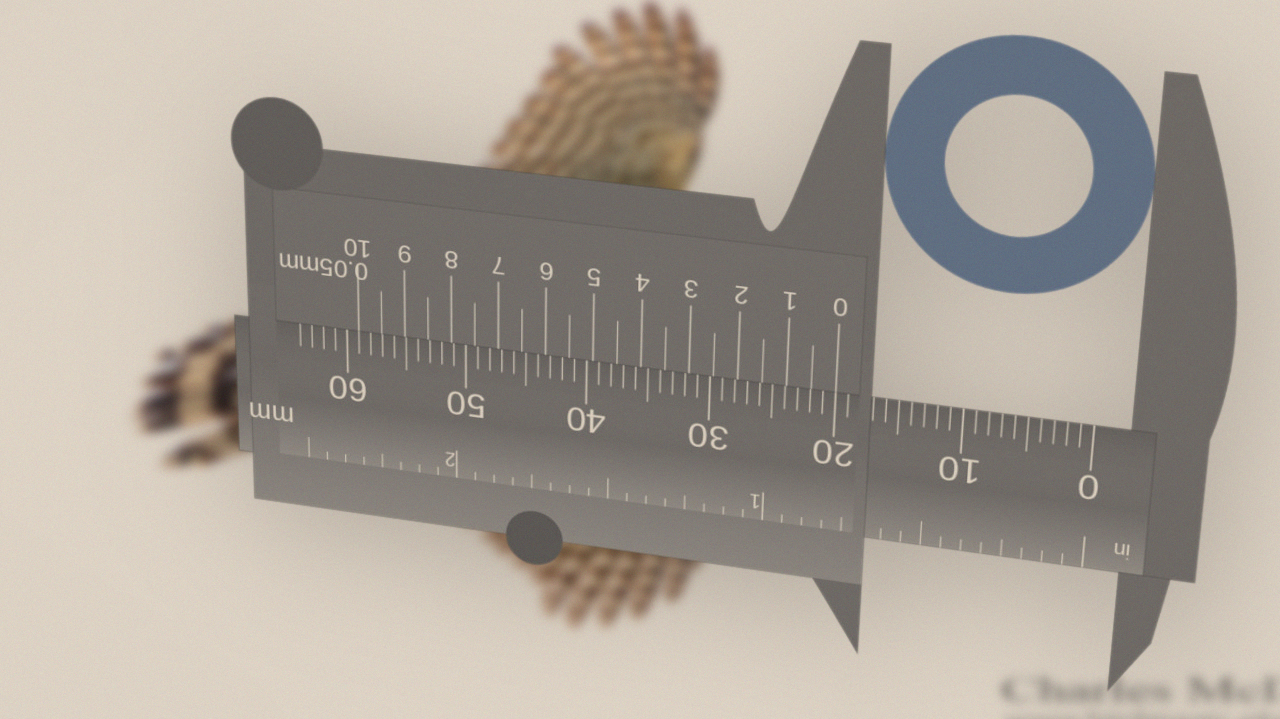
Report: 20.0 mm
